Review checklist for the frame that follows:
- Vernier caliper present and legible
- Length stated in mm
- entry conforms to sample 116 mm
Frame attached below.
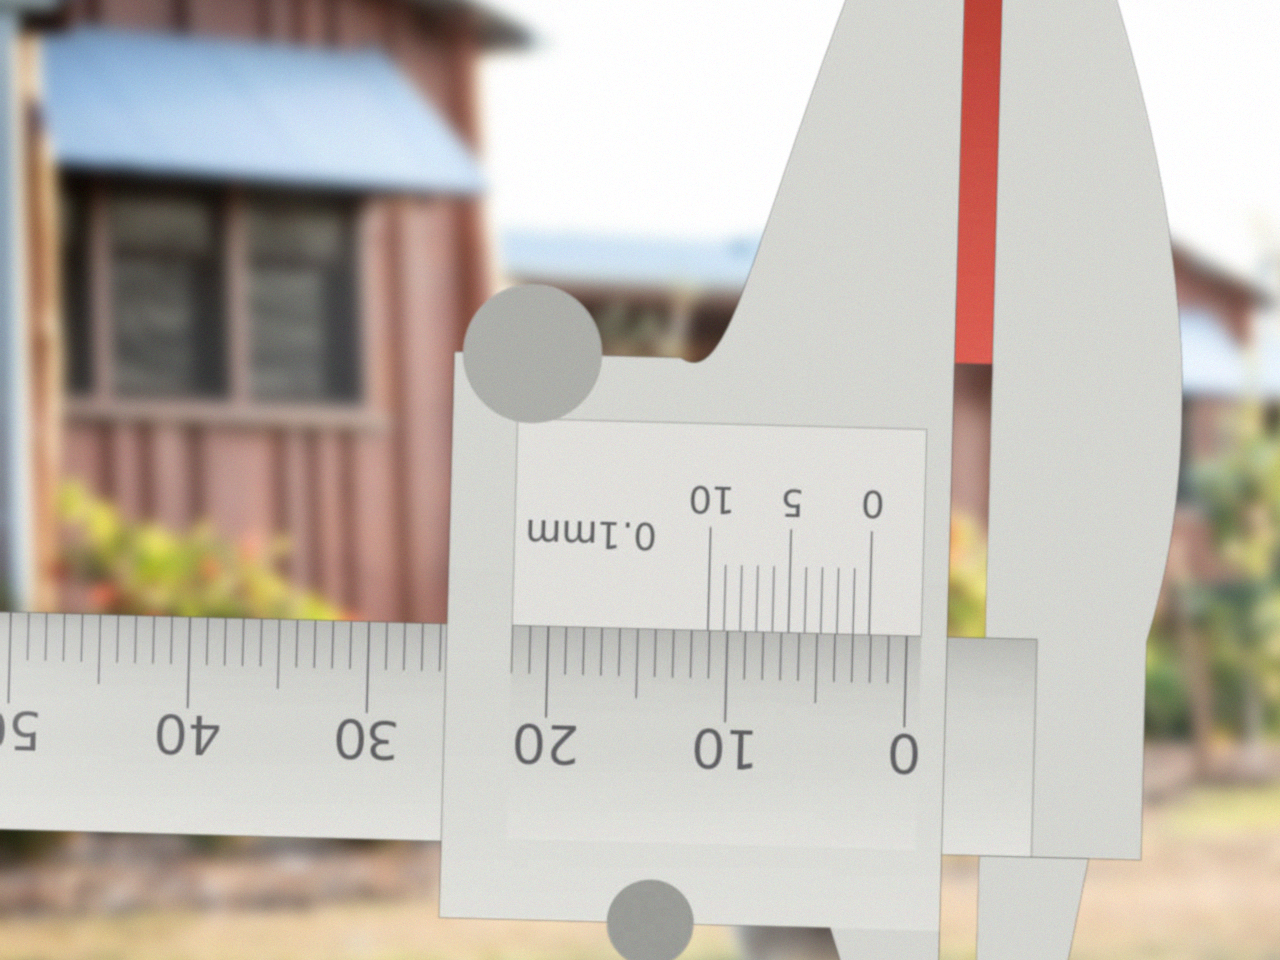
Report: 2.1 mm
